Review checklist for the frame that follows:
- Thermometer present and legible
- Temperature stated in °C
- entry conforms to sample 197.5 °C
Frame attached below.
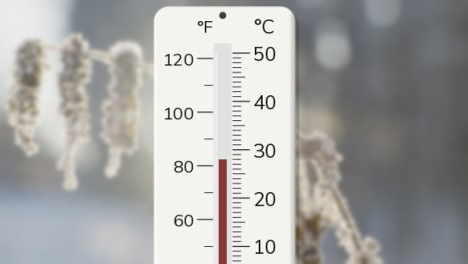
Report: 28 °C
